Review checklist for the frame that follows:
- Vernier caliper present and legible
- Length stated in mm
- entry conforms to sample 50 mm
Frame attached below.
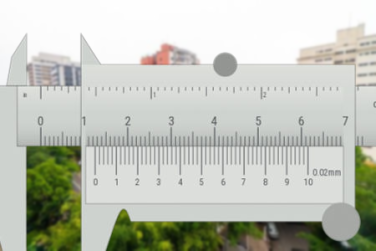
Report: 12.5 mm
